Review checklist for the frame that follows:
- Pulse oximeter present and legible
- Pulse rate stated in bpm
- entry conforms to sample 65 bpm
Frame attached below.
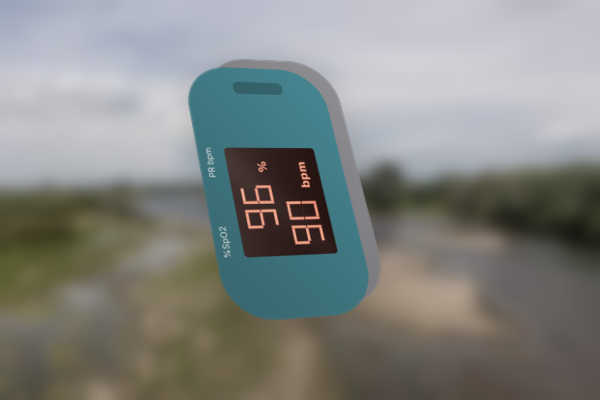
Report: 90 bpm
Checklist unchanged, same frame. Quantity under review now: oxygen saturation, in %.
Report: 96 %
